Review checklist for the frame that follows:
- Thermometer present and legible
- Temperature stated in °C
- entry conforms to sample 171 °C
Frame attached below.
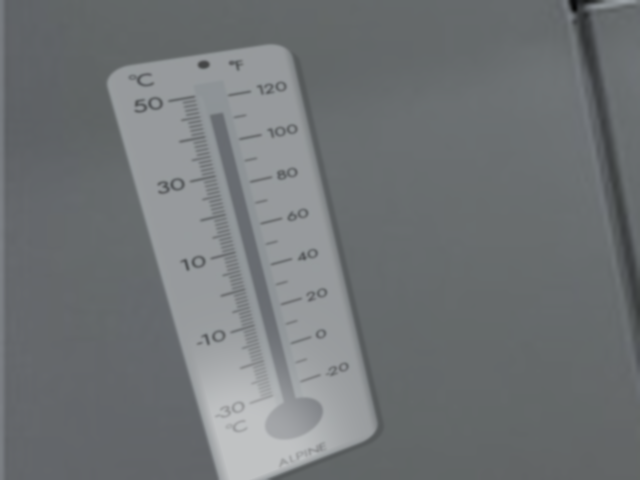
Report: 45 °C
